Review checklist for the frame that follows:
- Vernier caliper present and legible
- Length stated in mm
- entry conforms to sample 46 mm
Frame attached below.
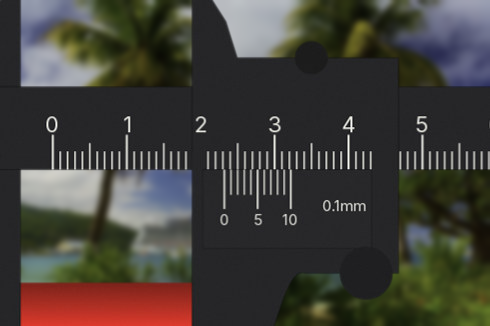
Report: 23.2 mm
